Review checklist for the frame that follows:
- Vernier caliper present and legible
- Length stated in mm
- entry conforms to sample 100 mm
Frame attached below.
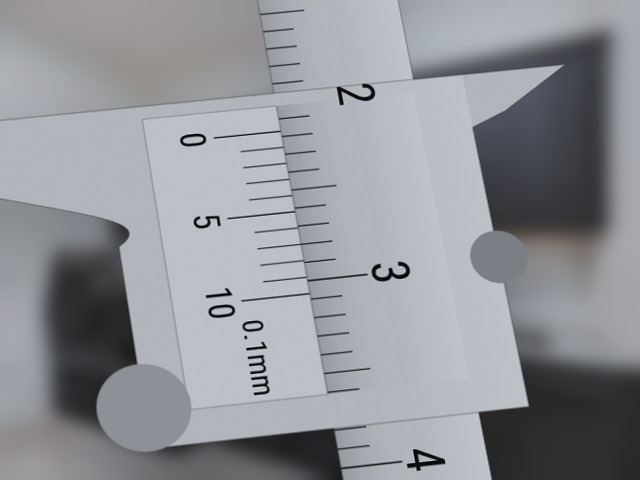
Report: 21.7 mm
